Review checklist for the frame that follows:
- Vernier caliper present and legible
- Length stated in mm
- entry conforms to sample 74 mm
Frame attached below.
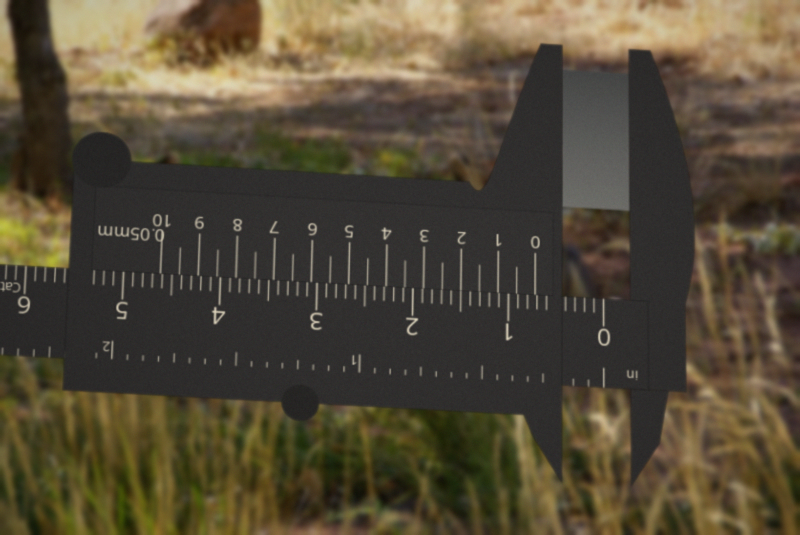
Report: 7.2 mm
